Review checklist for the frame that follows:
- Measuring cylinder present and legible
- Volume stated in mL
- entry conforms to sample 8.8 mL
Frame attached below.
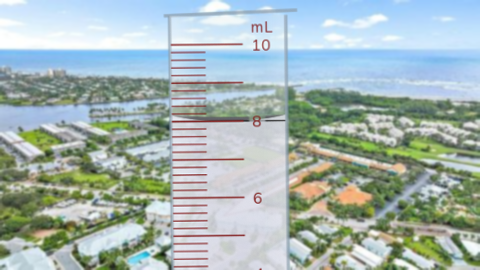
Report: 8 mL
